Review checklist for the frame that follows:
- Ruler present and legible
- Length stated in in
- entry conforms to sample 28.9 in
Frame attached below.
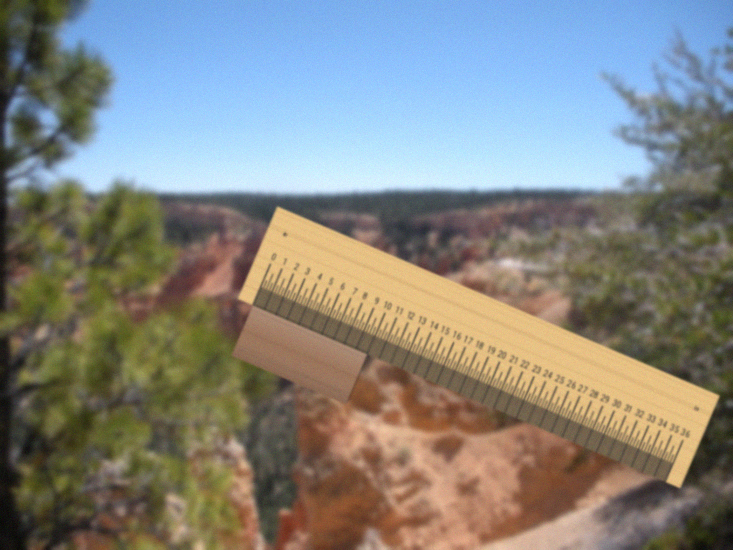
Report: 10 in
